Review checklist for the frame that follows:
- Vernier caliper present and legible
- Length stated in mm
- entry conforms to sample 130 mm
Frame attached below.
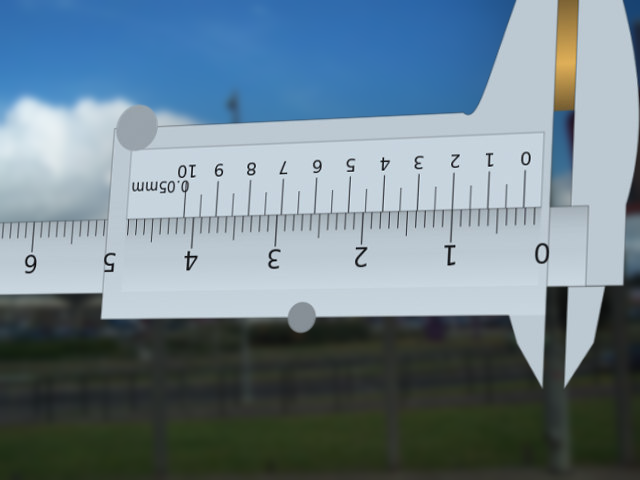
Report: 2.2 mm
